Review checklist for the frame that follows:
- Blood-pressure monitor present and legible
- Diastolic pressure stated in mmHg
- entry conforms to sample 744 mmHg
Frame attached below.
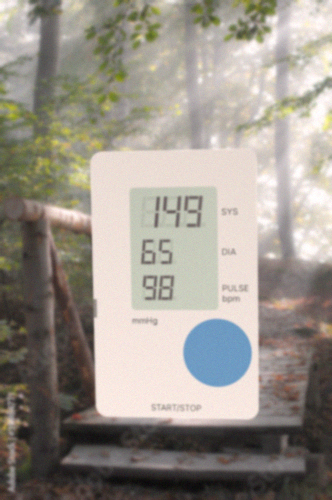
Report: 65 mmHg
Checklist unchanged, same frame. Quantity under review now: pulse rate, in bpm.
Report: 98 bpm
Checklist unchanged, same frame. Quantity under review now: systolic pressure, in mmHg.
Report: 149 mmHg
